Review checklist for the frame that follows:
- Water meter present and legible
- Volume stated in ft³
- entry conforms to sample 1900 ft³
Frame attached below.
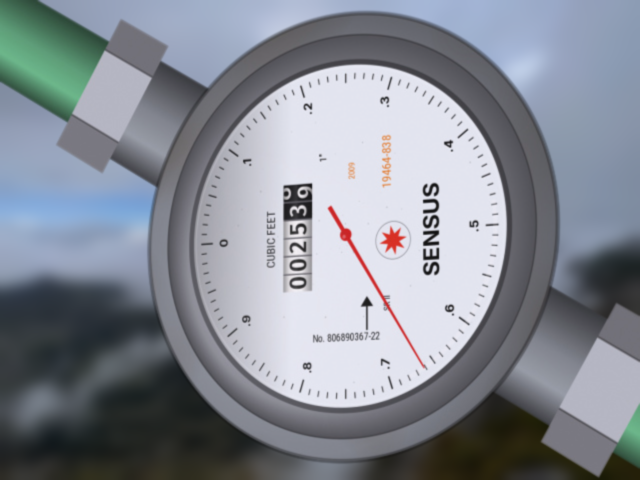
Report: 2538.66 ft³
